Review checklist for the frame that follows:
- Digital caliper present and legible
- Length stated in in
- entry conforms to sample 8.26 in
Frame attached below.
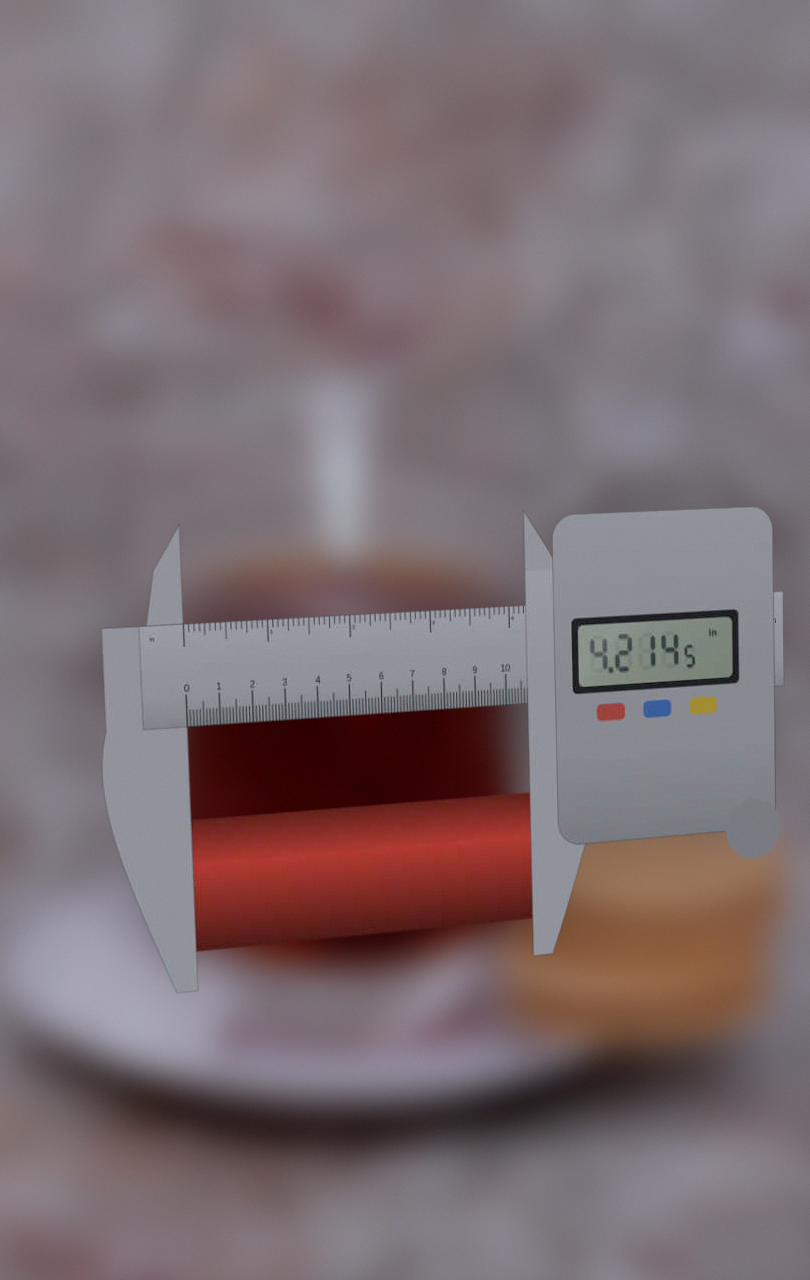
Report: 4.2145 in
